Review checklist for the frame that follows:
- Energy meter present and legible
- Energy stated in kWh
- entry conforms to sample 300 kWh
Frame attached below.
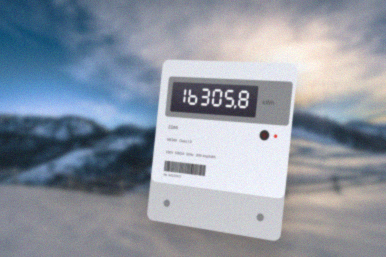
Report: 16305.8 kWh
